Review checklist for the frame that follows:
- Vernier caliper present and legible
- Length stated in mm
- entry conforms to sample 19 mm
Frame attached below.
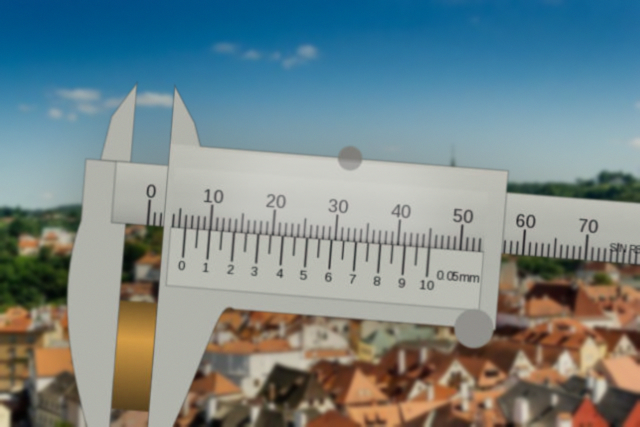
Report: 6.0 mm
